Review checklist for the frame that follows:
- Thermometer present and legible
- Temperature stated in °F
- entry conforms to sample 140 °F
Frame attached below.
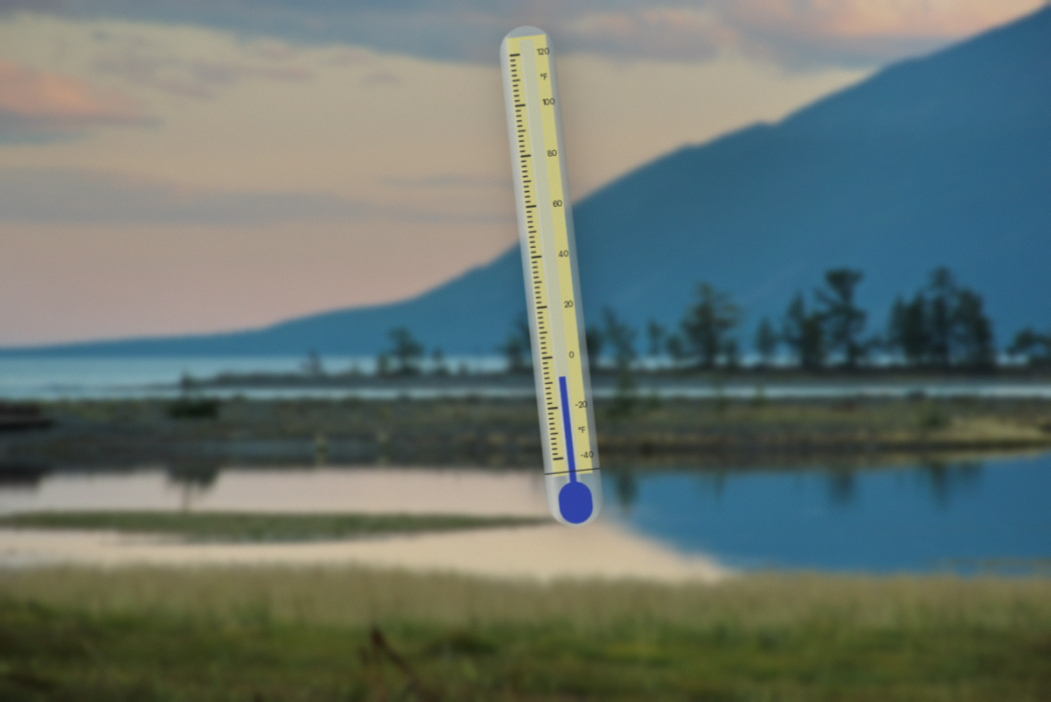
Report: -8 °F
